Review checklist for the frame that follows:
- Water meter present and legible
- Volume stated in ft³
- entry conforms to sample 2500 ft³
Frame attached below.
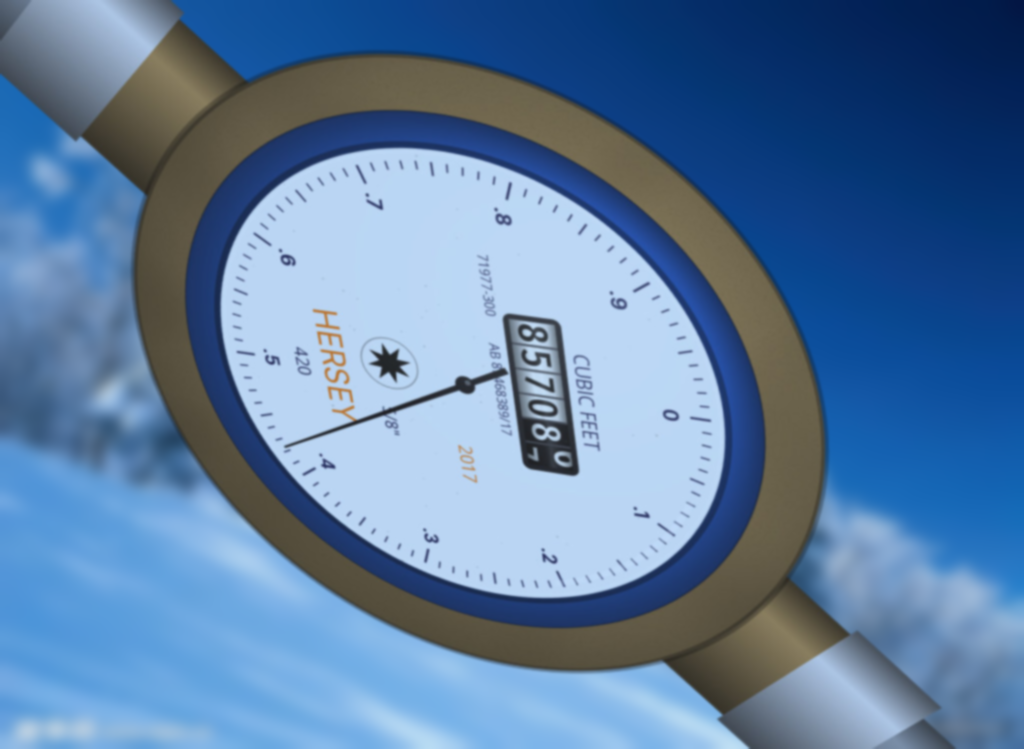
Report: 857086.42 ft³
